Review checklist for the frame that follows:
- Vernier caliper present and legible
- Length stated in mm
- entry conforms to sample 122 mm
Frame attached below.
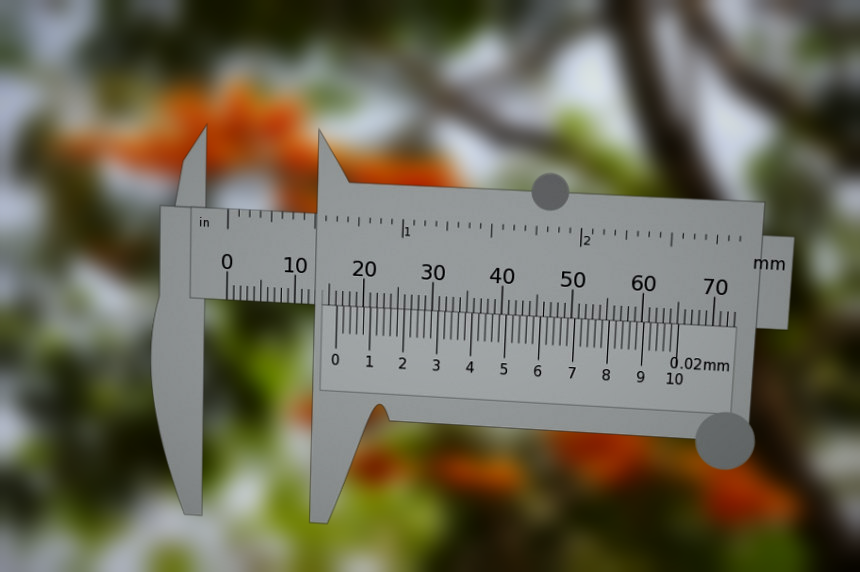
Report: 16.2 mm
